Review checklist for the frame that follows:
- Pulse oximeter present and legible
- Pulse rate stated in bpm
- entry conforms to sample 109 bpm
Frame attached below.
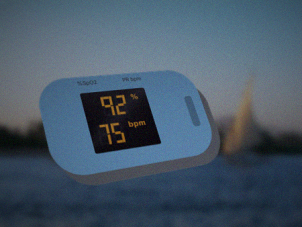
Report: 75 bpm
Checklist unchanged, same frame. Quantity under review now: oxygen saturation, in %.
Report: 92 %
